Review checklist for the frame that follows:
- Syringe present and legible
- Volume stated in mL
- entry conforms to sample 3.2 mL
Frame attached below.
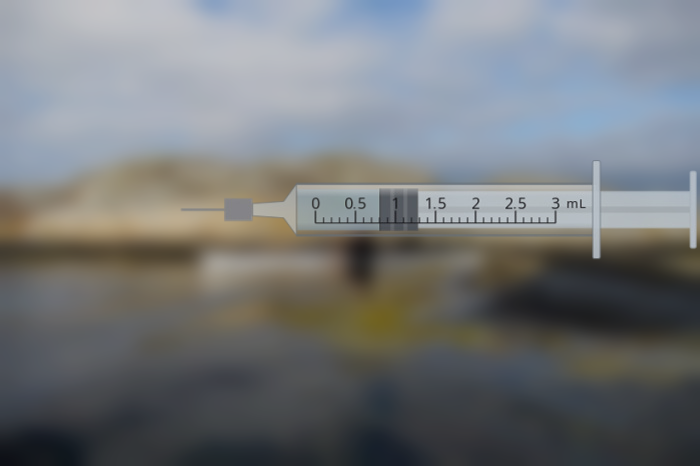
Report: 0.8 mL
